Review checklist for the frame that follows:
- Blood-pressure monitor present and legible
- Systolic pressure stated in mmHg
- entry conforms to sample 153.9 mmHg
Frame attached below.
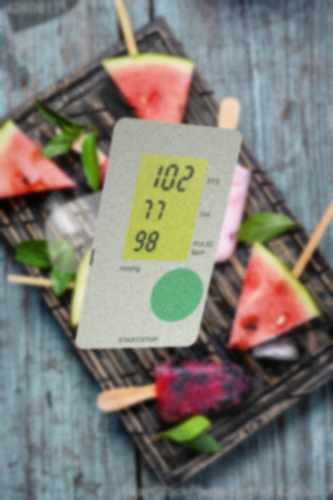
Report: 102 mmHg
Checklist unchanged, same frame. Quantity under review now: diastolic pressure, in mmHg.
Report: 77 mmHg
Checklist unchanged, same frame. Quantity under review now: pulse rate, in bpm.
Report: 98 bpm
